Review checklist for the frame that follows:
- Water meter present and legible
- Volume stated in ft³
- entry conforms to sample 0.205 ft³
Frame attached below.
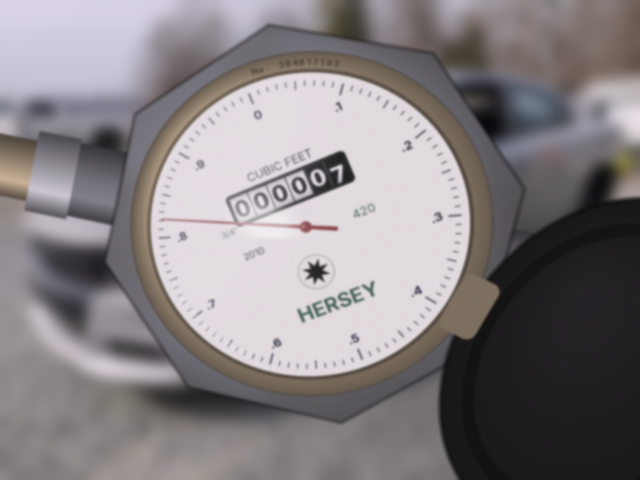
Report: 6.82 ft³
